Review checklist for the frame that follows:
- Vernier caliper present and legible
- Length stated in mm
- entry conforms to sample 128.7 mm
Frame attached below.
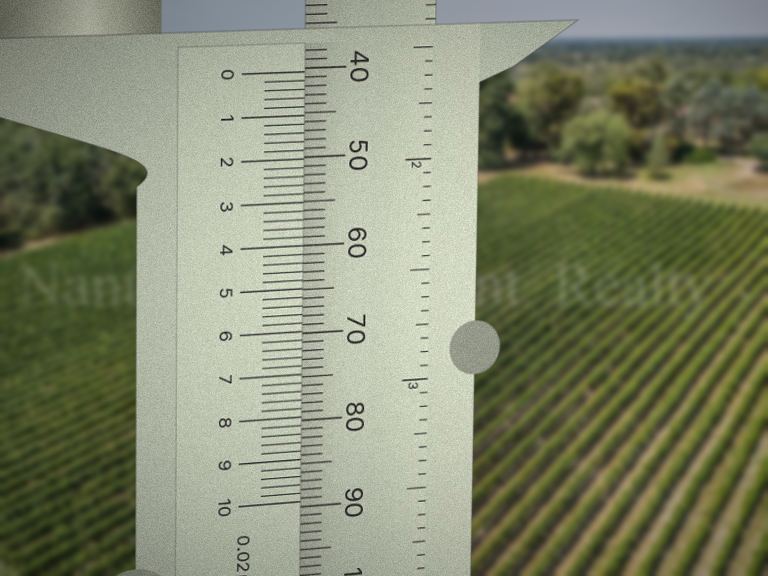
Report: 40.4 mm
